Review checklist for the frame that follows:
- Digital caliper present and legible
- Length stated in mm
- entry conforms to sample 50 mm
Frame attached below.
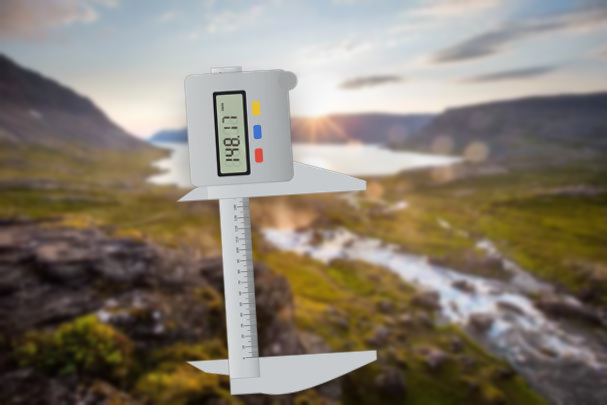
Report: 148.17 mm
